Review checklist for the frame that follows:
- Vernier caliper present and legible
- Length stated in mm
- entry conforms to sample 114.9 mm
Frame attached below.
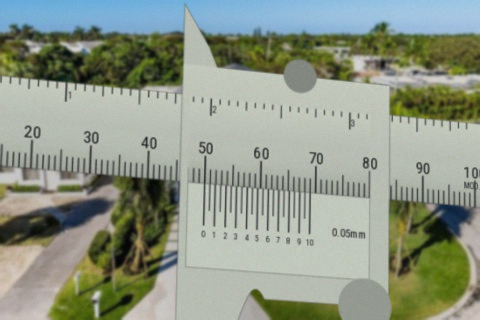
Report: 50.0 mm
